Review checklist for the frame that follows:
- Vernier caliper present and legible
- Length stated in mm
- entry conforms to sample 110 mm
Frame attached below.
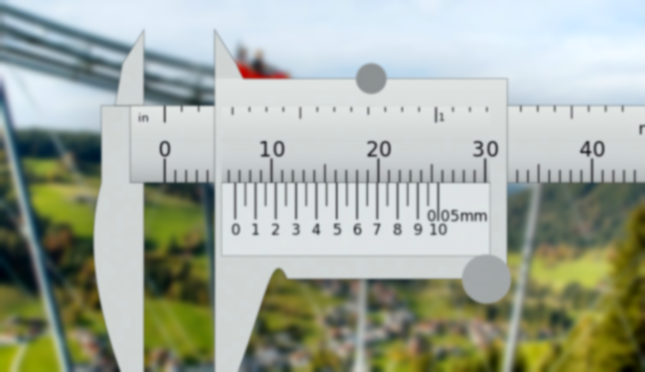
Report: 6.6 mm
